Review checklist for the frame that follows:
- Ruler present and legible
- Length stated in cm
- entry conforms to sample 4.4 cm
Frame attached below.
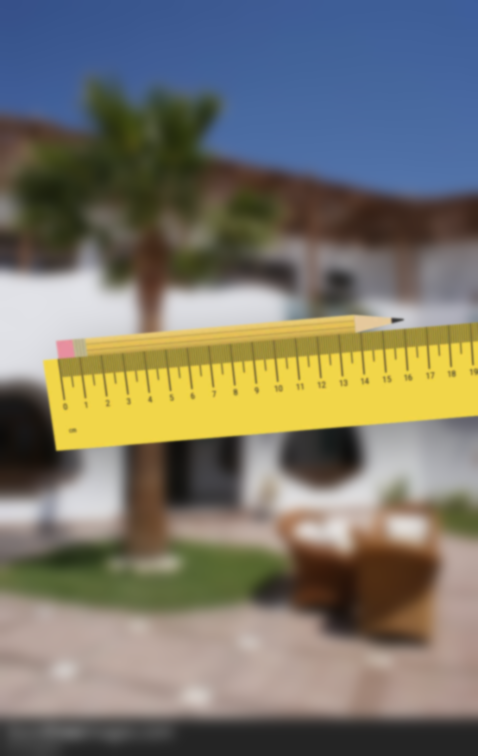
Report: 16 cm
